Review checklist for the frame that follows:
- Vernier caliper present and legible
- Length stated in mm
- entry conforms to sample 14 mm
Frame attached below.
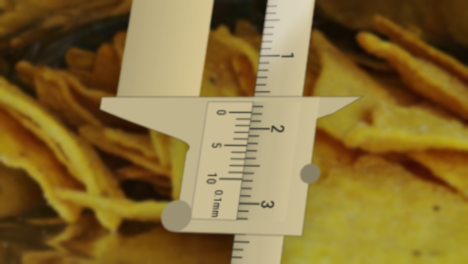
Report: 17.8 mm
